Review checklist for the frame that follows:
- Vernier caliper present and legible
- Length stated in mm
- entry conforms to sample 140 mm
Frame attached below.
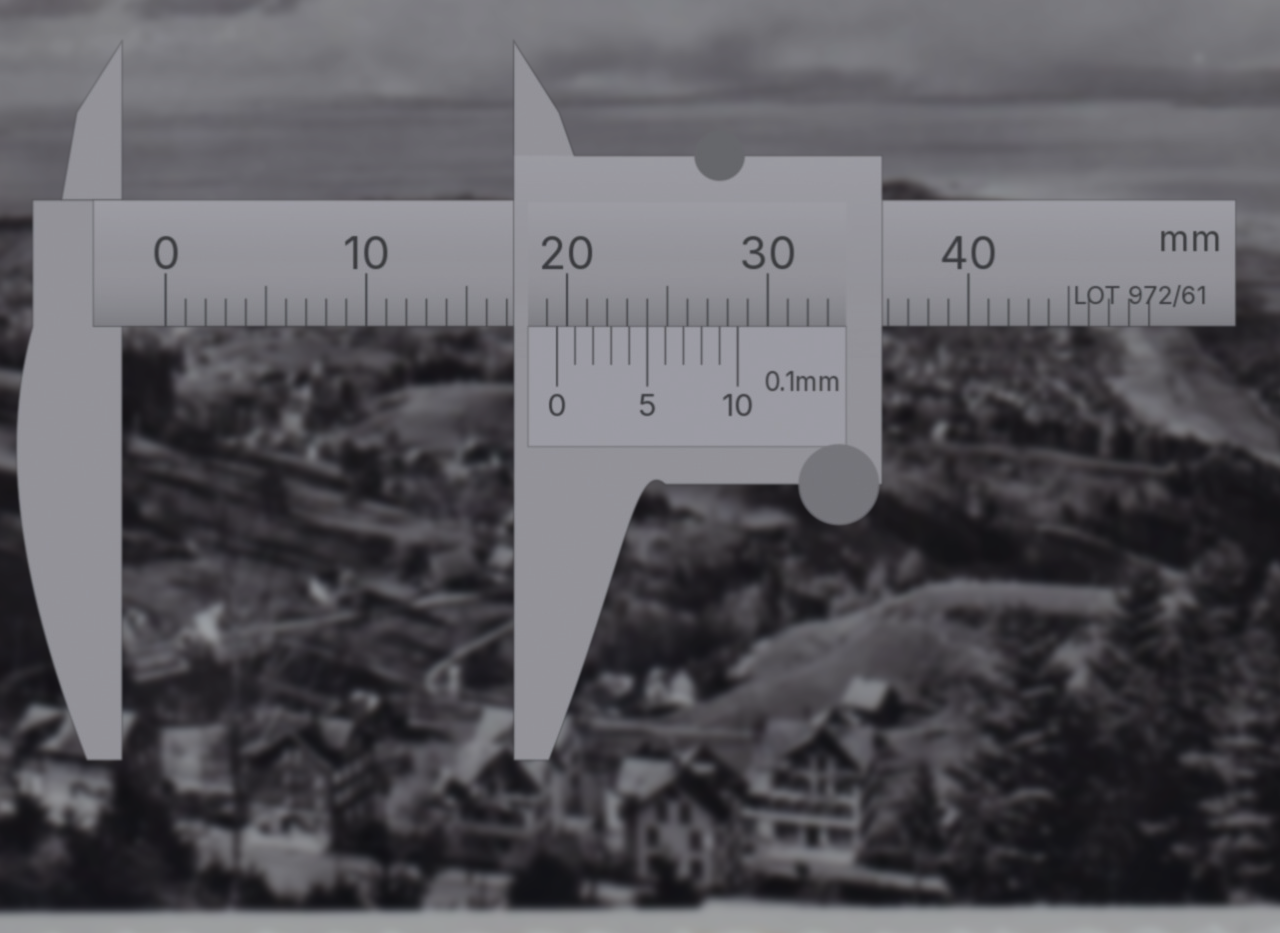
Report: 19.5 mm
